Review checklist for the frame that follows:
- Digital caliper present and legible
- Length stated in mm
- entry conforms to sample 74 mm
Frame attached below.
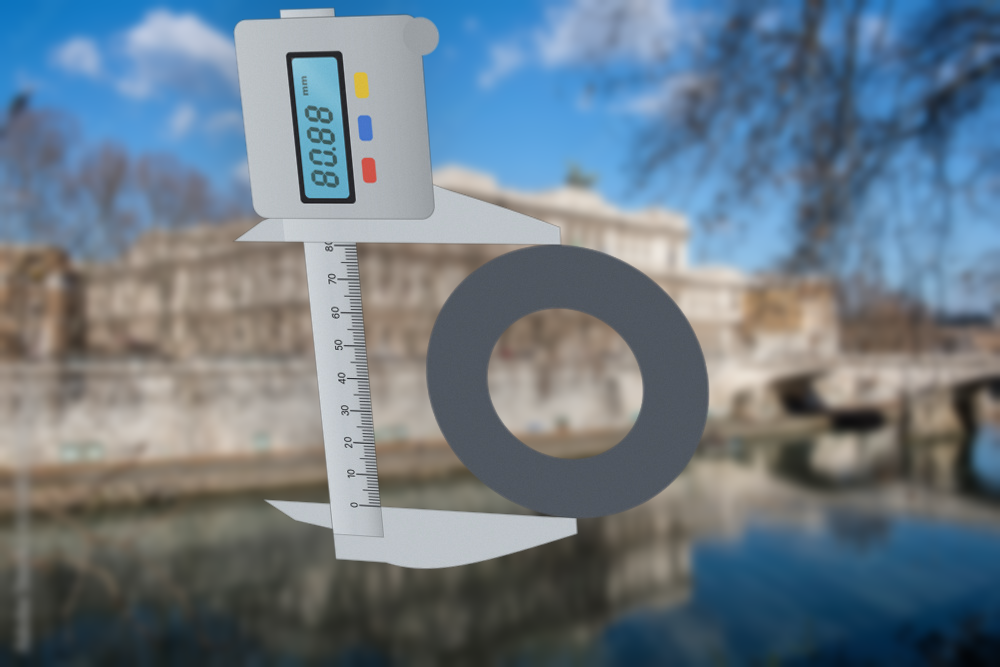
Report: 80.88 mm
